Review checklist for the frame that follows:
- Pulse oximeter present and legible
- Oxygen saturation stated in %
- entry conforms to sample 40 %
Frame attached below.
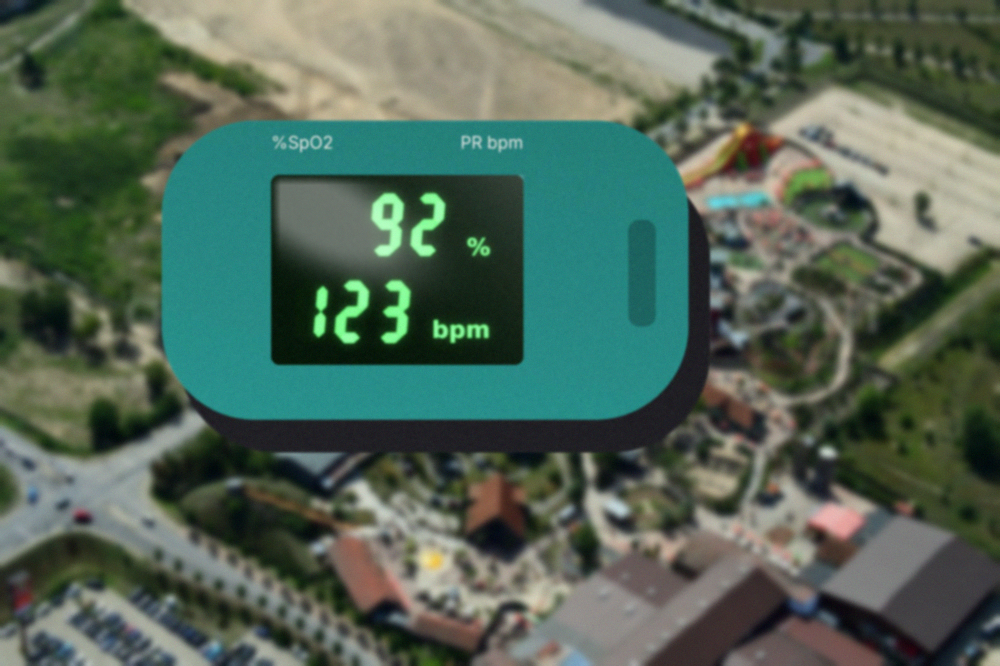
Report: 92 %
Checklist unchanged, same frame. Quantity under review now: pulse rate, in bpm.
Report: 123 bpm
